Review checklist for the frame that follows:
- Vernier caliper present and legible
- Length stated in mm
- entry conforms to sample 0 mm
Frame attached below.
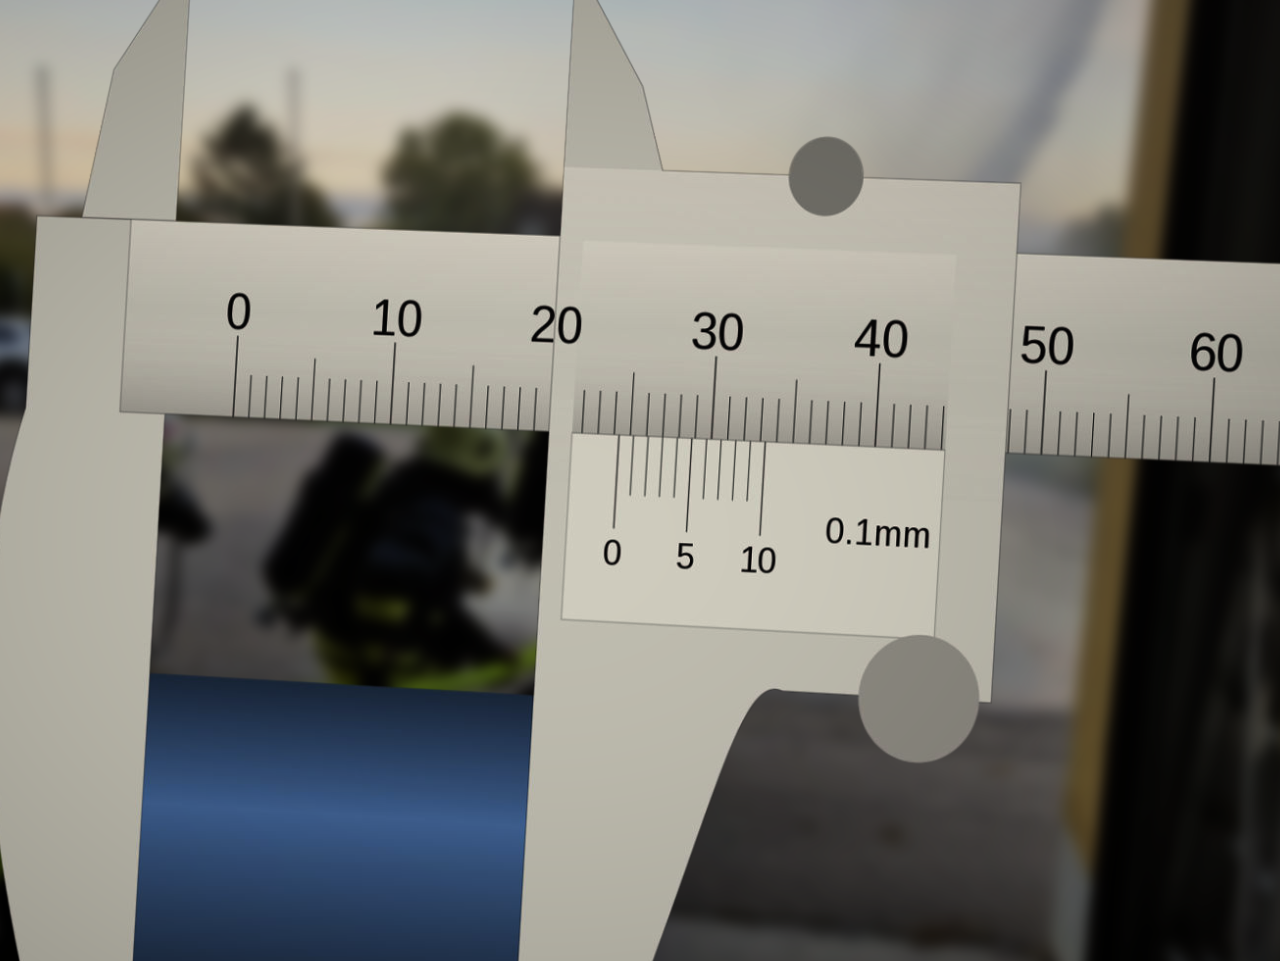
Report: 24.3 mm
